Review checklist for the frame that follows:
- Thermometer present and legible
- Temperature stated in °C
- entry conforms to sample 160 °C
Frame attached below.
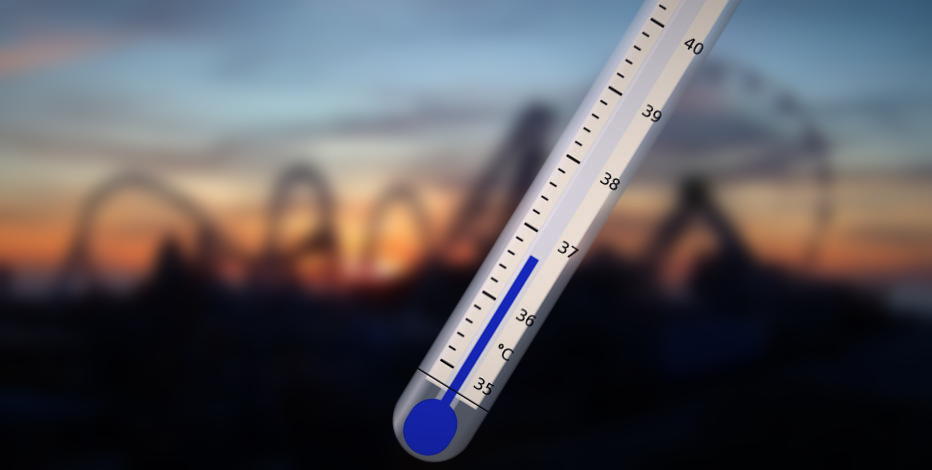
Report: 36.7 °C
